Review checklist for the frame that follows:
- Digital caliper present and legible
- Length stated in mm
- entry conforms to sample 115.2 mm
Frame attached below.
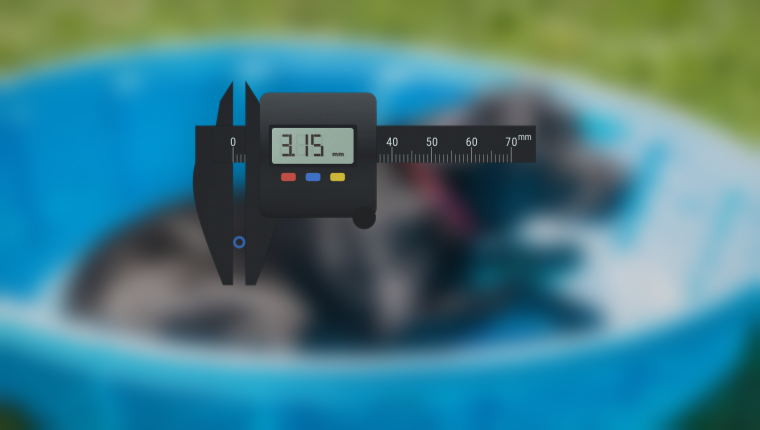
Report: 3.15 mm
